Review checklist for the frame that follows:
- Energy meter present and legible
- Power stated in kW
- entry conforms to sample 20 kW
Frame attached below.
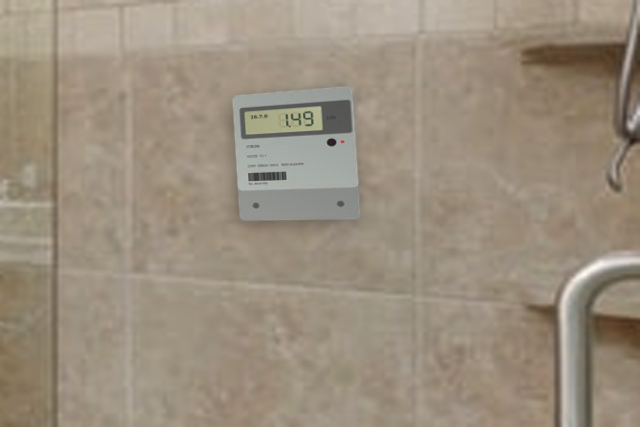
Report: 1.49 kW
